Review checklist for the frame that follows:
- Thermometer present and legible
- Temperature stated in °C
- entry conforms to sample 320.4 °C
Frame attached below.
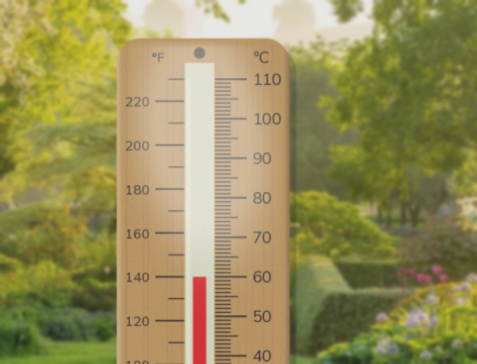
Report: 60 °C
